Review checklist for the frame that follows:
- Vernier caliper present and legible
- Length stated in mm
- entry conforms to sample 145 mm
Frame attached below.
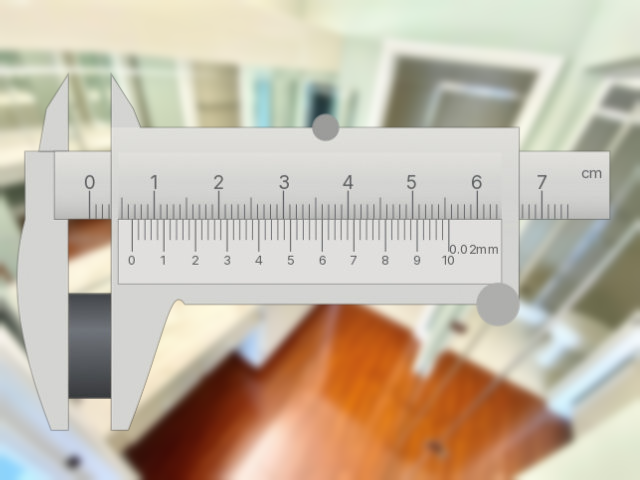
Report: 6.6 mm
